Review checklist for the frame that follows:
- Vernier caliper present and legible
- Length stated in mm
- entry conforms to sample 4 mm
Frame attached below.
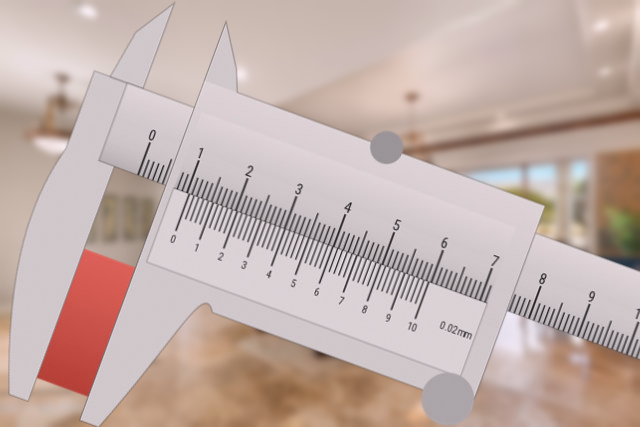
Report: 10.5 mm
